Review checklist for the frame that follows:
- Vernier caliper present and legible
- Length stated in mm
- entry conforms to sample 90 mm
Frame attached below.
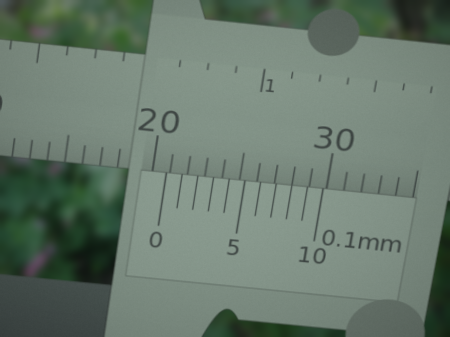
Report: 20.8 mm
